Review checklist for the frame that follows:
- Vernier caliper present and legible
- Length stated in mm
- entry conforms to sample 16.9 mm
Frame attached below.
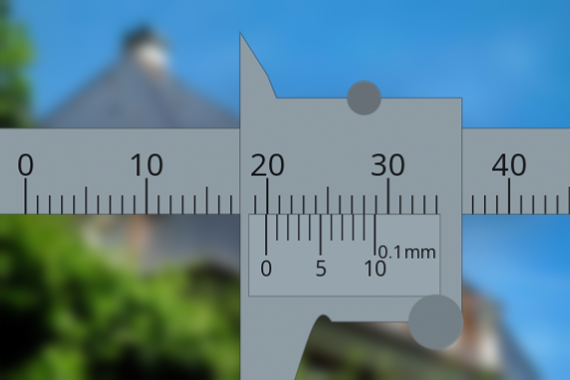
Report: 19.9 mm
